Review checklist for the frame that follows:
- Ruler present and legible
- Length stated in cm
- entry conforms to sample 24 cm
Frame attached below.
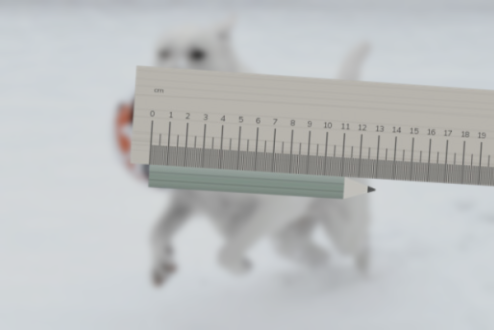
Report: 13 cm
